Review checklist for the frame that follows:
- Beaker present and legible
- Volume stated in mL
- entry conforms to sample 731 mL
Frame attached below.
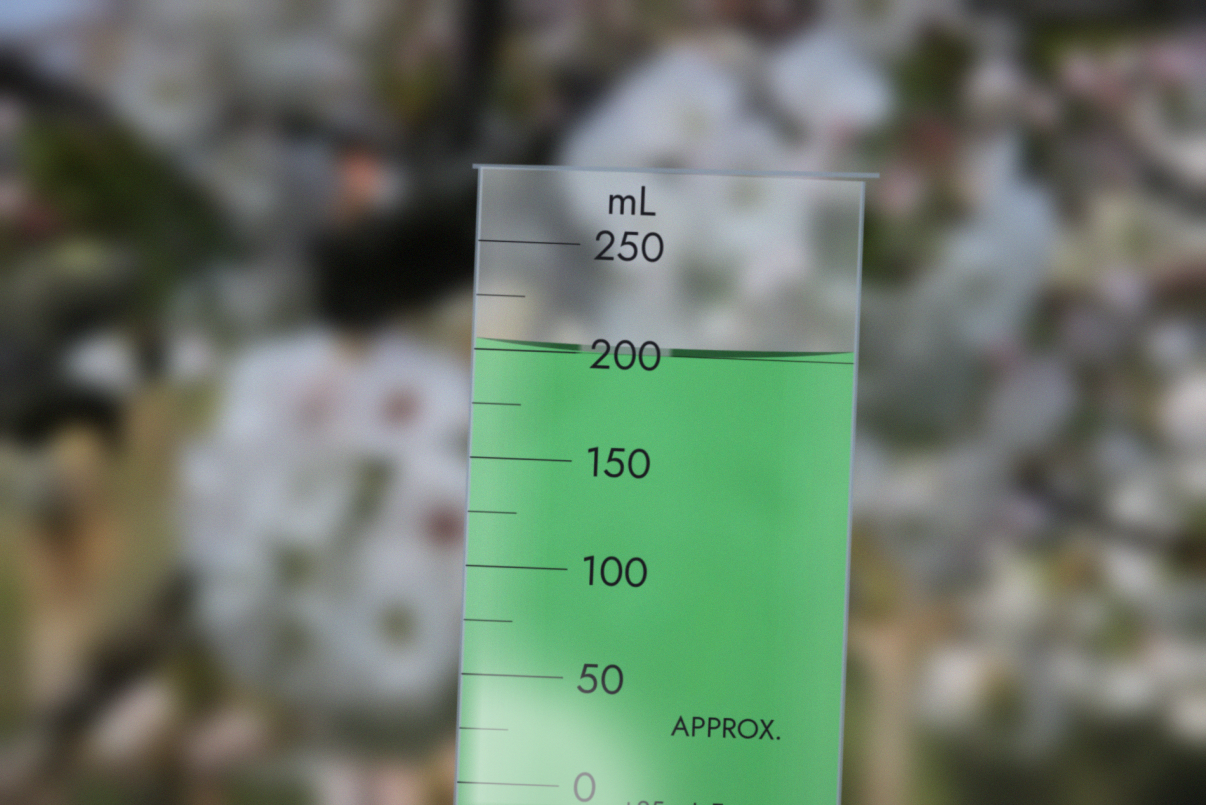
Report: 200 mL
